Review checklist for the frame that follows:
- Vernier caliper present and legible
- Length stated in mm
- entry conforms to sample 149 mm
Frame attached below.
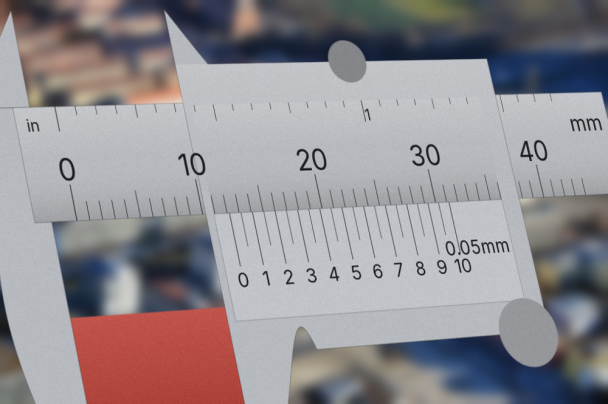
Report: 12.2 mm
